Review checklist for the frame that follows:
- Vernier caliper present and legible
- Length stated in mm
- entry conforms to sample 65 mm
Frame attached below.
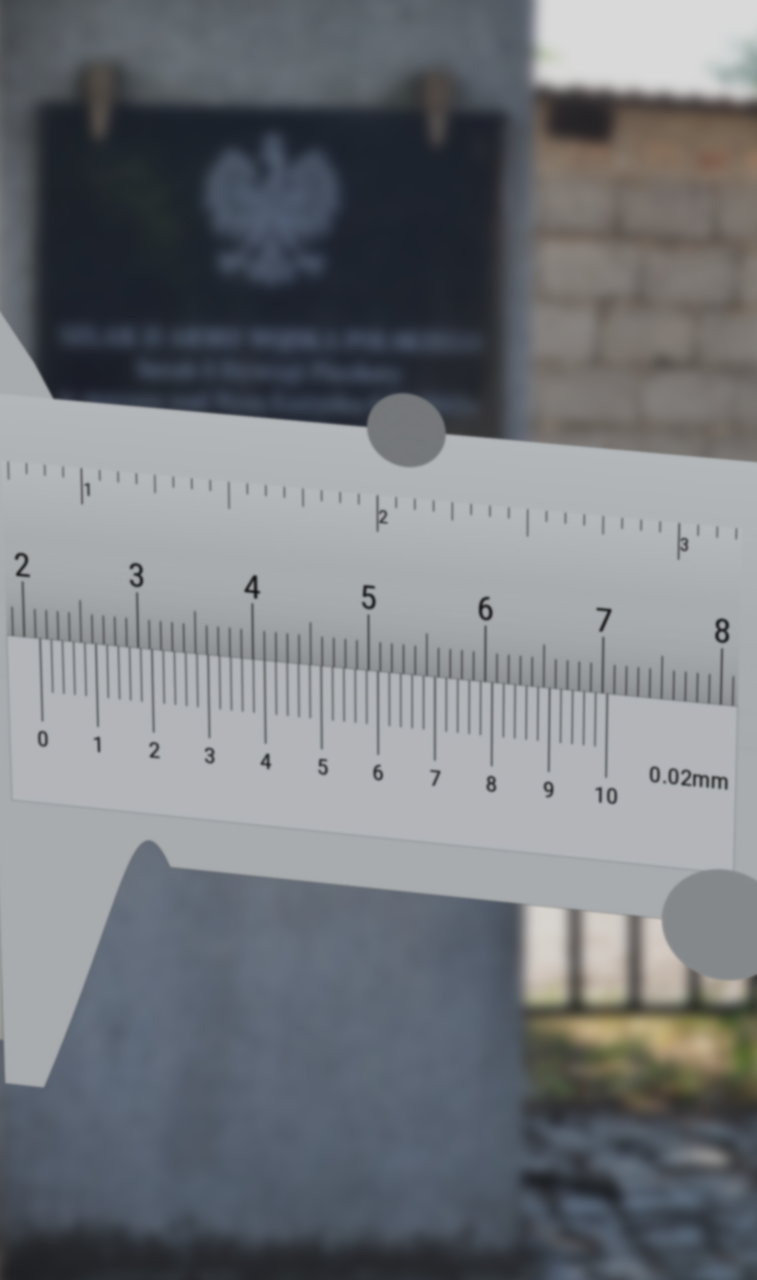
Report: 21.4 mm
